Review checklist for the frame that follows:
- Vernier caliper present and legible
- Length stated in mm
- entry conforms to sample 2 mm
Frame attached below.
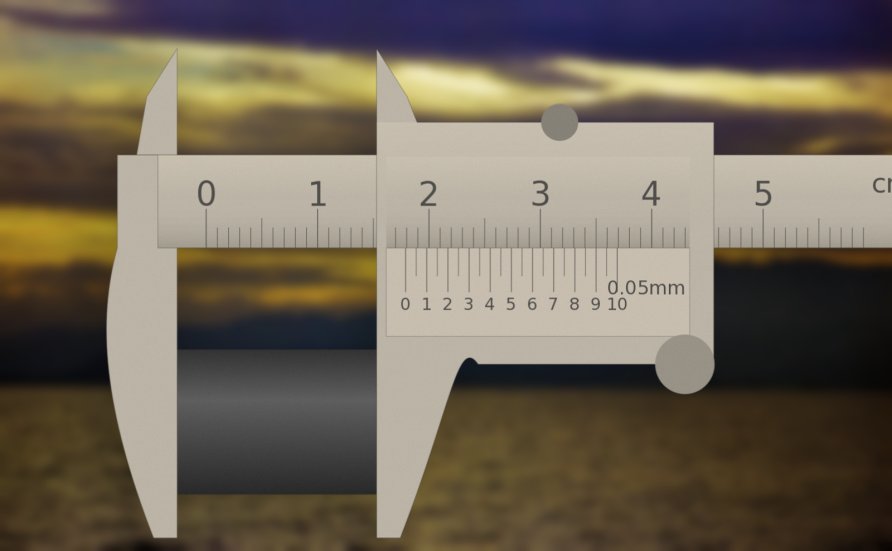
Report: 17.9 mm
